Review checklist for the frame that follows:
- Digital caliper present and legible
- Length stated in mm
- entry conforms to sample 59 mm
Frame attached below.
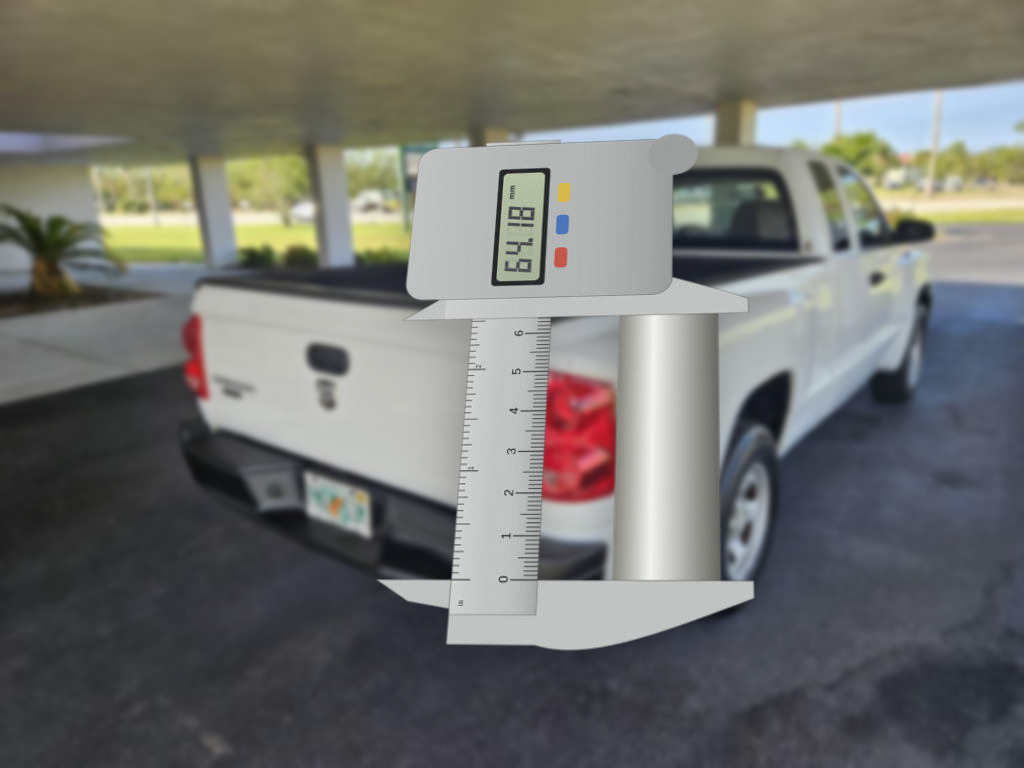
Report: 64.18 mm
